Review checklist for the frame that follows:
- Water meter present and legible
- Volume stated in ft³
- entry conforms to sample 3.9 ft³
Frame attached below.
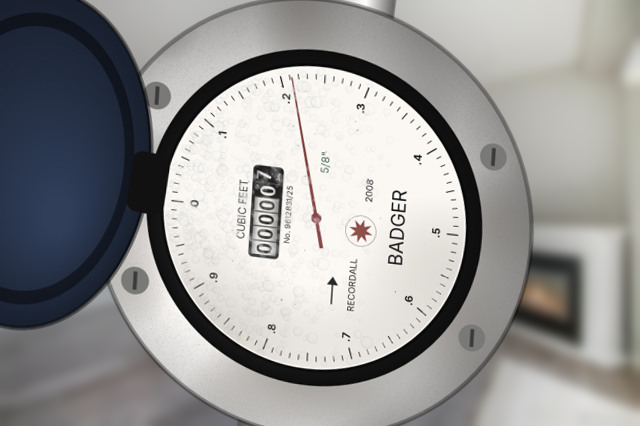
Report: 7.21 ft³
